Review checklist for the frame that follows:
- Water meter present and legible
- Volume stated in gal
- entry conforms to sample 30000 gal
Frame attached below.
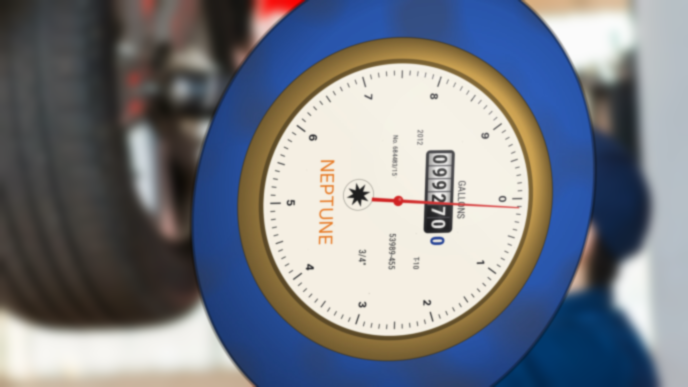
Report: 992700.1 gal
